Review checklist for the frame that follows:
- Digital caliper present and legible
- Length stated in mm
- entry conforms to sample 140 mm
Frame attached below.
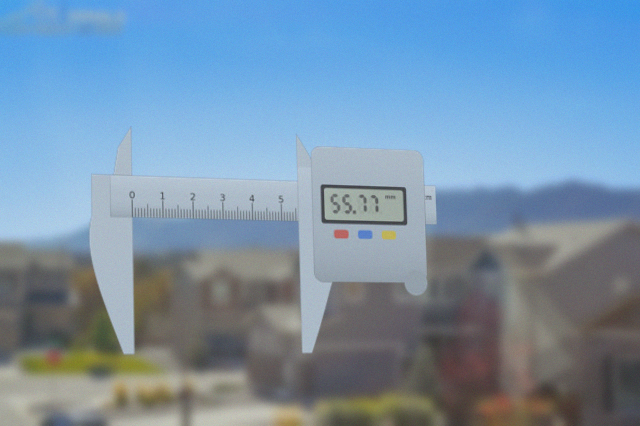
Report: 55.77 mm
